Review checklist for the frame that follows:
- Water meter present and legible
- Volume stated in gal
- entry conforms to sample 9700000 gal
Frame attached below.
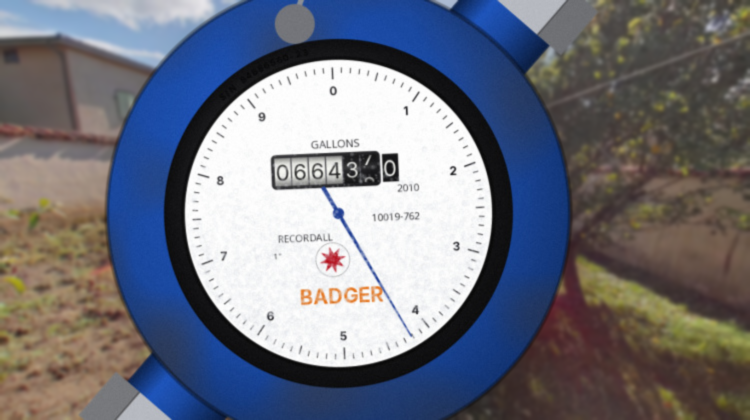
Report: 664374.2 gal
